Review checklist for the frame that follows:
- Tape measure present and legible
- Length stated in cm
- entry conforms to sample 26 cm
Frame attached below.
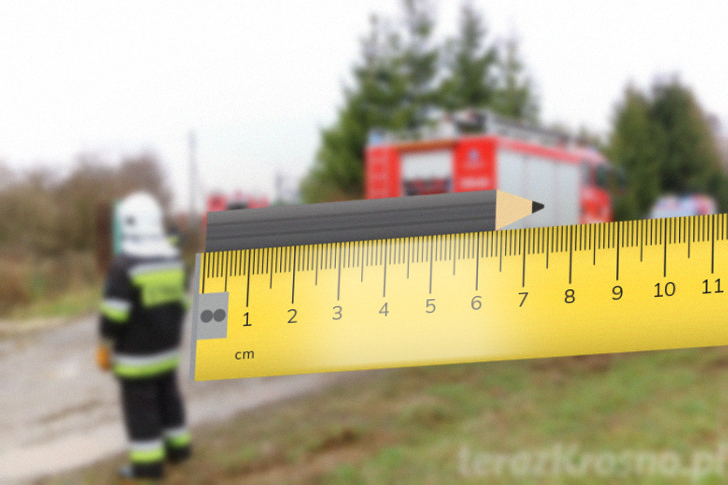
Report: 7.4 cm
